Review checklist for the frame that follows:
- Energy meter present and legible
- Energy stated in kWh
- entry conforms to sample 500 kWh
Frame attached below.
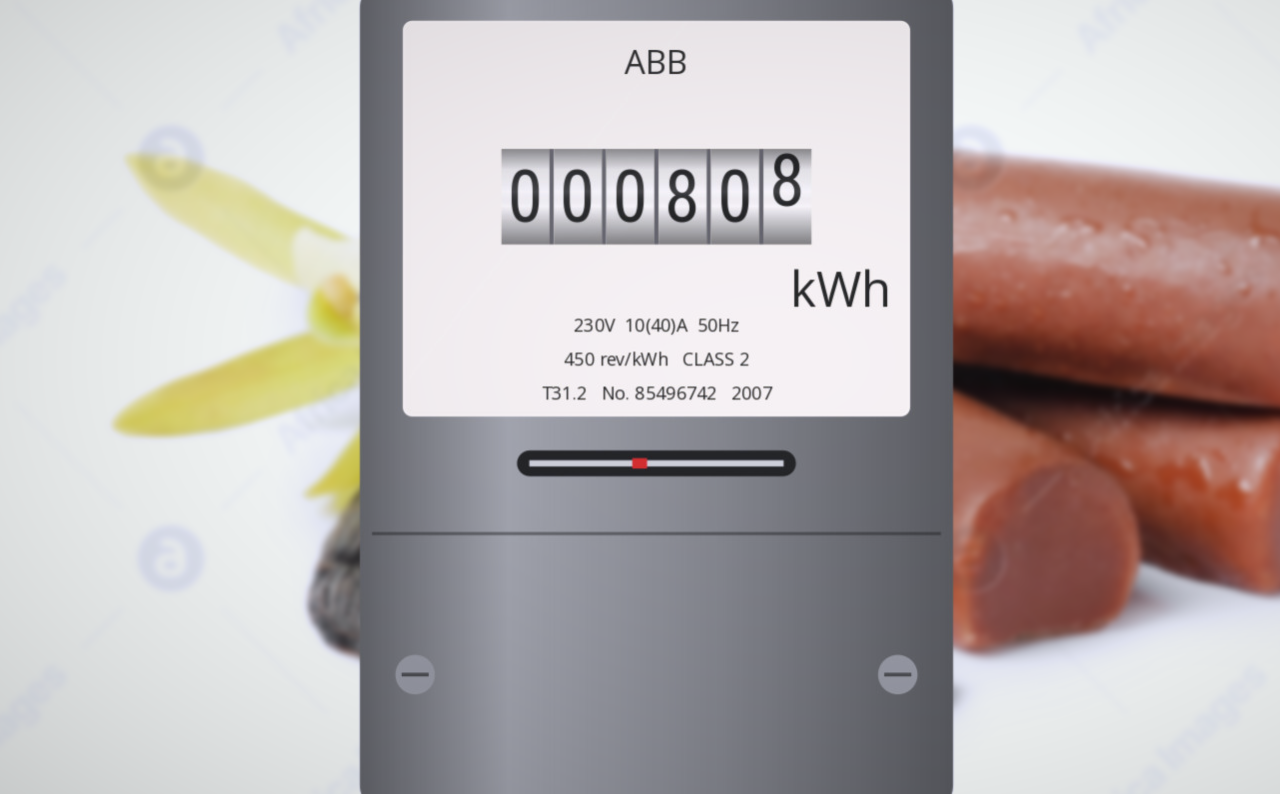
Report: 808 kWh
